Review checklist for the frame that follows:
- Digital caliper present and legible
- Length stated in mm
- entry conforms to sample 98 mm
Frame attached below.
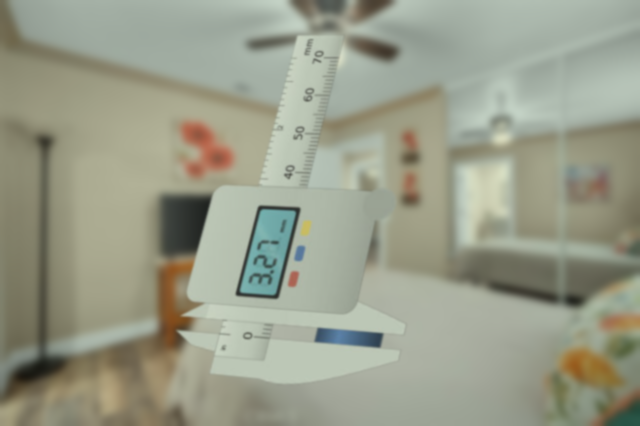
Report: 3.27 mm
